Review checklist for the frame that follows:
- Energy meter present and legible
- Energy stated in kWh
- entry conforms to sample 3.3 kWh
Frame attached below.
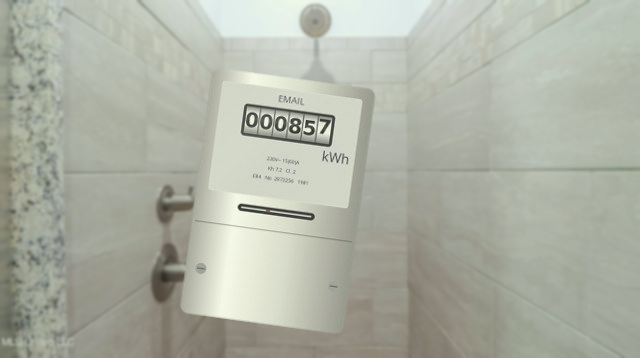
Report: 857 kWh
